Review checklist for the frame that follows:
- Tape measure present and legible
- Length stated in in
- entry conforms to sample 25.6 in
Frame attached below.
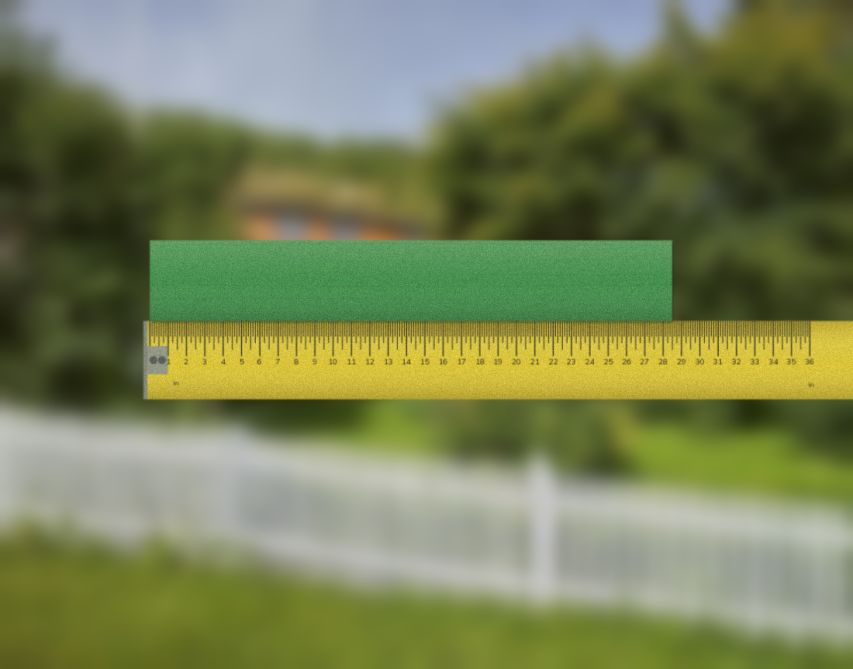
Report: 28.5 in
